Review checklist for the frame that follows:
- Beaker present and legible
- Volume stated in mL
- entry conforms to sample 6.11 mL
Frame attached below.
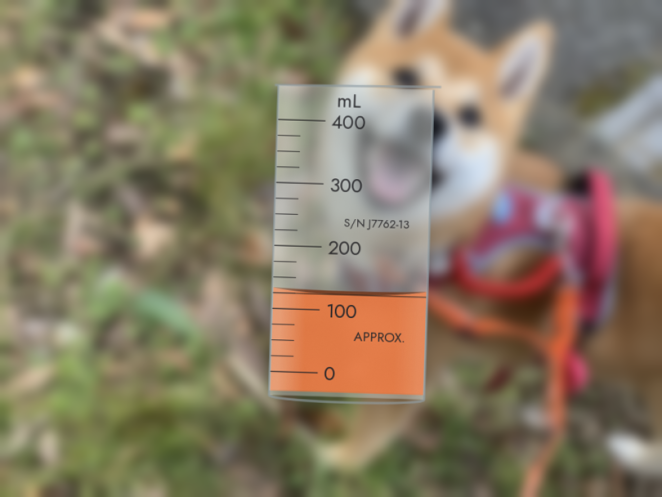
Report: 125 mL
